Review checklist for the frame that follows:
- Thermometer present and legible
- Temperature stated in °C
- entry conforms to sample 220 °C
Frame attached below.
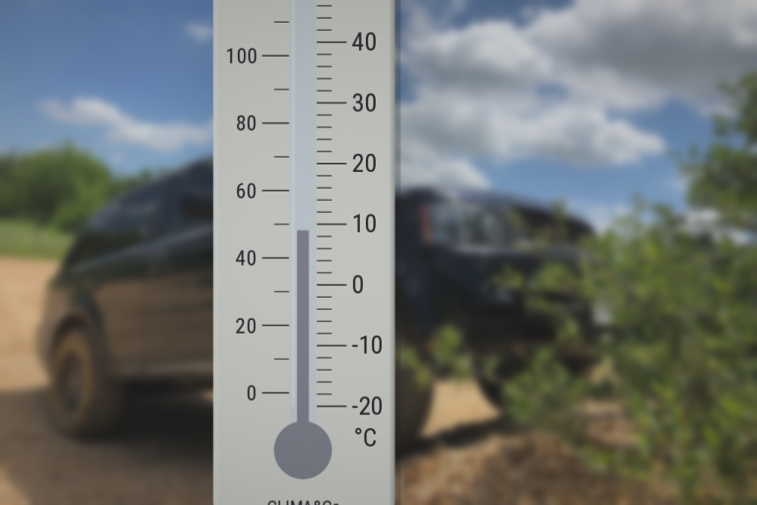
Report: 9 °C
